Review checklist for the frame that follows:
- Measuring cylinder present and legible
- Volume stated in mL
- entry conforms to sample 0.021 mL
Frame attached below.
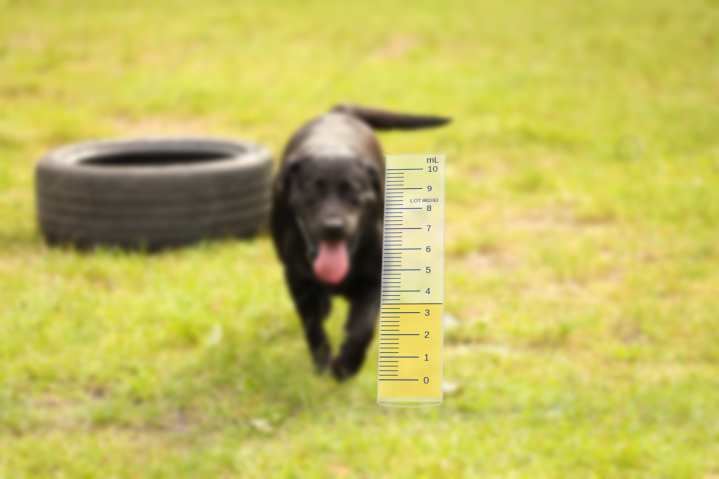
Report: 3.4 mL
